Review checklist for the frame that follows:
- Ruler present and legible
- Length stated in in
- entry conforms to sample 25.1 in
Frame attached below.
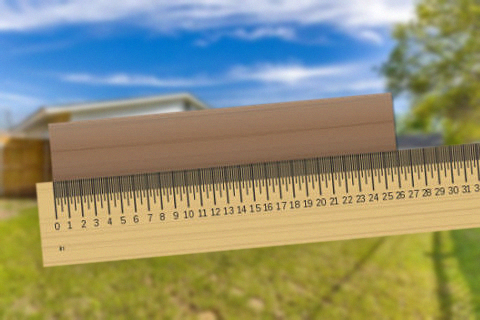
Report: 26 in
